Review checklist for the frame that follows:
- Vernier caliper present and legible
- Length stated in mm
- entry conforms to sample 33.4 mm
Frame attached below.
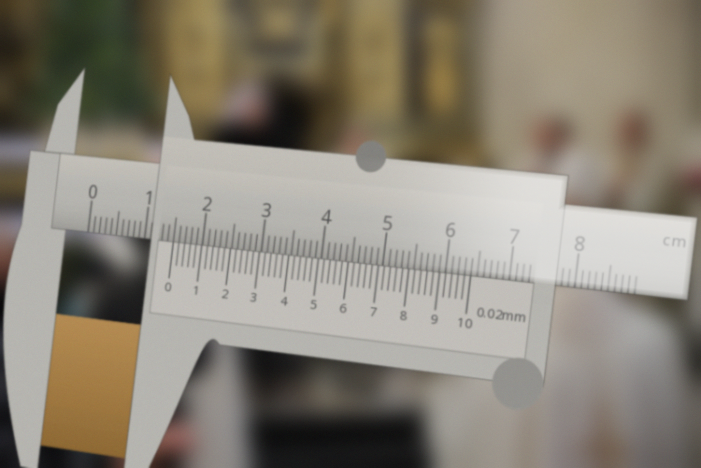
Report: 15.0 mm
